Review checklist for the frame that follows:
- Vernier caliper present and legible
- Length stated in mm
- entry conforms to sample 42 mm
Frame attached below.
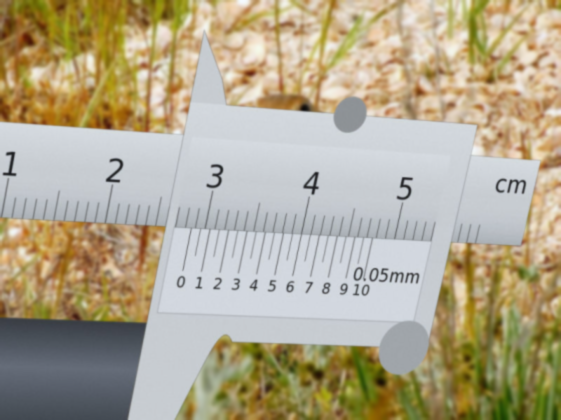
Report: 28.6 mm
